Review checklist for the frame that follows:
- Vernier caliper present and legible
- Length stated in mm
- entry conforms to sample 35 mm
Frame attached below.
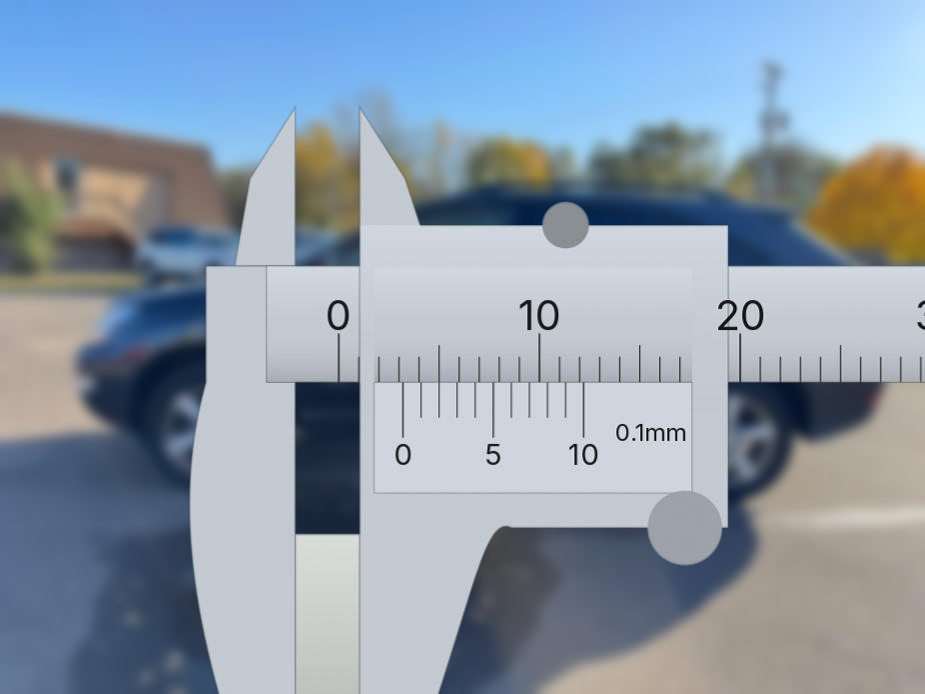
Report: 3.2 mm
